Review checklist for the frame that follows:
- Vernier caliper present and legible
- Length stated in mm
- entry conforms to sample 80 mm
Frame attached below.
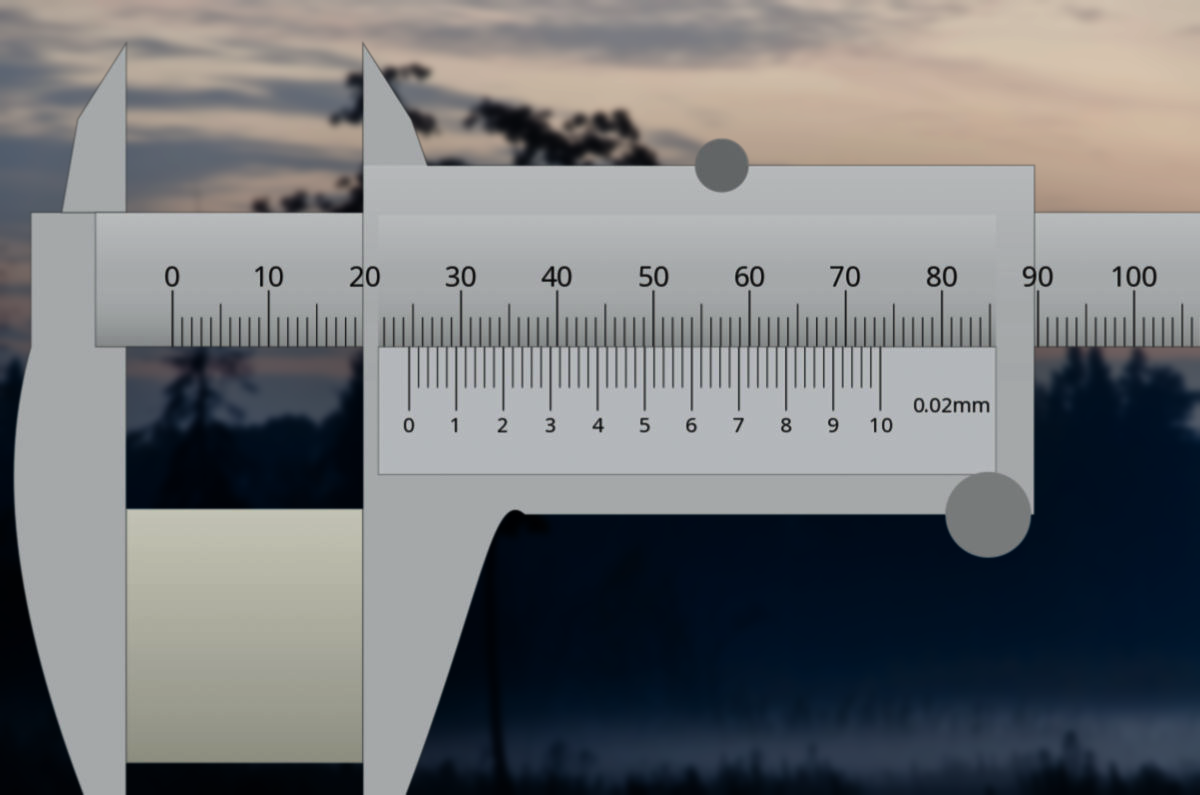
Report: 24.6 mm
